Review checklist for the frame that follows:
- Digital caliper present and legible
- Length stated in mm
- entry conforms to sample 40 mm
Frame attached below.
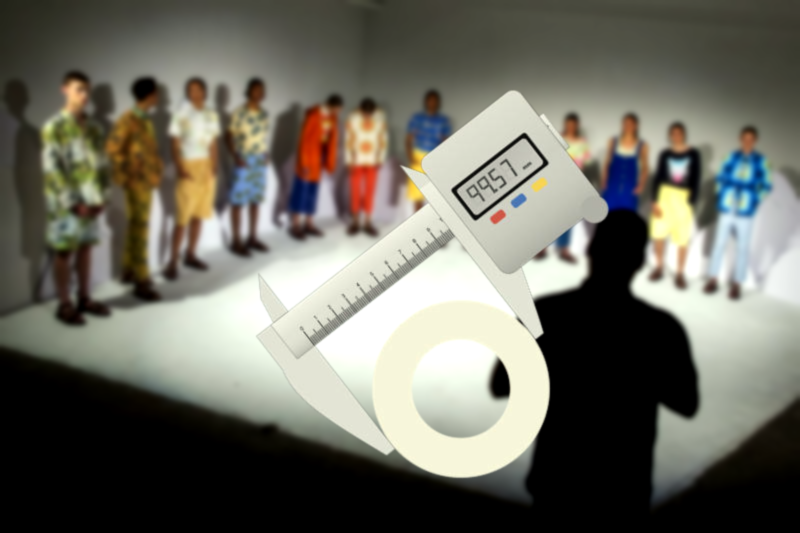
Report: 99.57 mm
